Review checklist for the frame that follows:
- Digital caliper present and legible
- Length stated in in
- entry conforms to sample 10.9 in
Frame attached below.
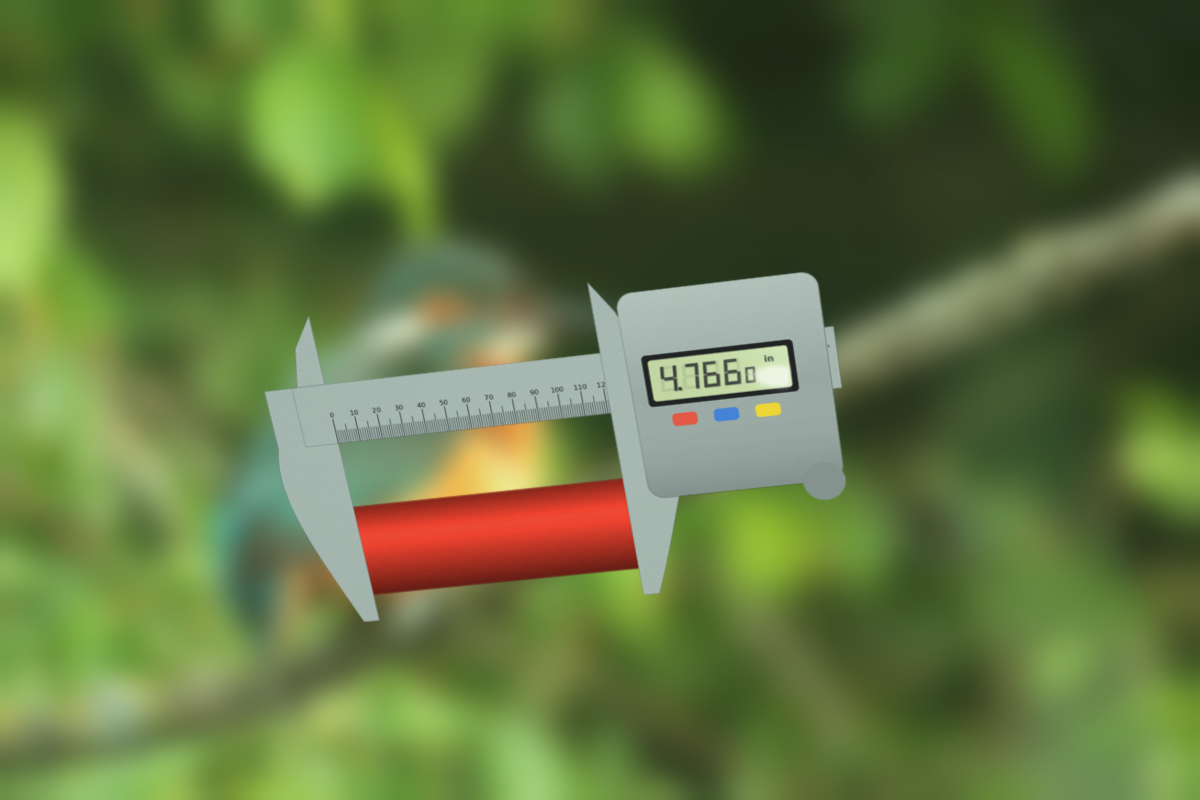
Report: 4.7660 in
